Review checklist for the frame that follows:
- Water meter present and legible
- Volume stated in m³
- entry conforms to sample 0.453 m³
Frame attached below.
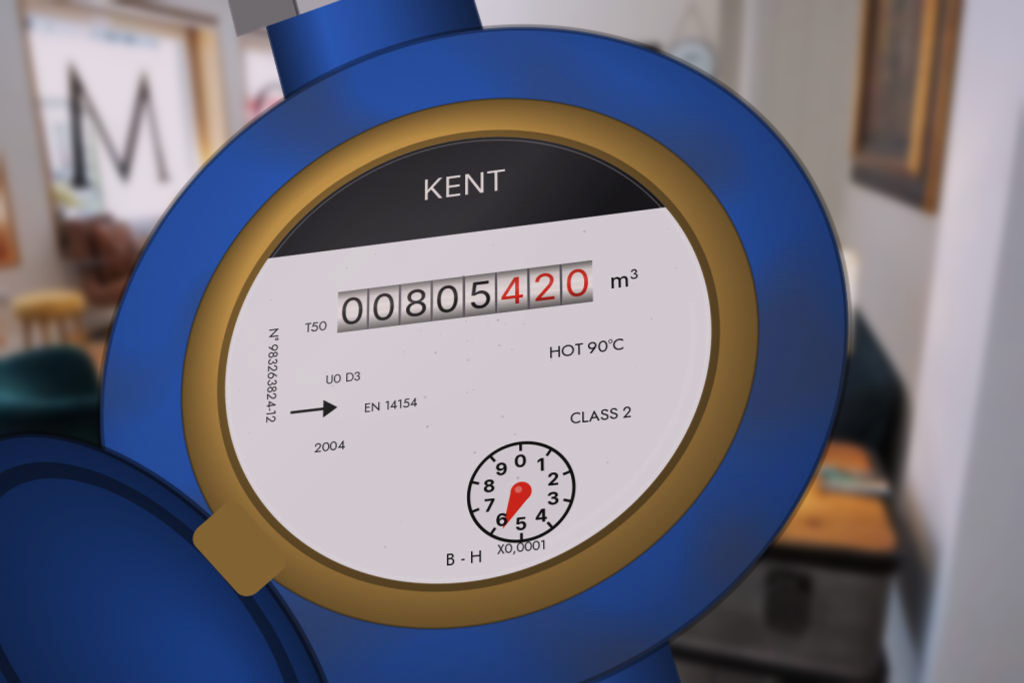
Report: 805.4205 m³
